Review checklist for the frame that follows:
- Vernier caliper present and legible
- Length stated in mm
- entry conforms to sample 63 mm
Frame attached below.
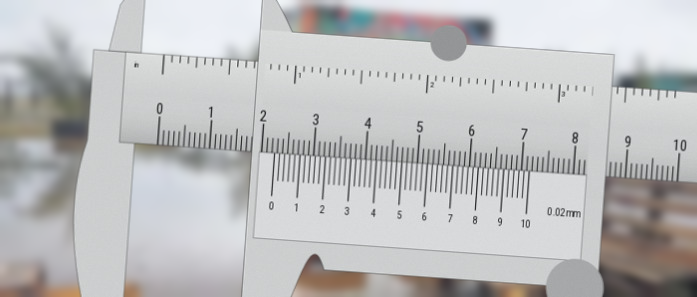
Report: 22.5 mm
